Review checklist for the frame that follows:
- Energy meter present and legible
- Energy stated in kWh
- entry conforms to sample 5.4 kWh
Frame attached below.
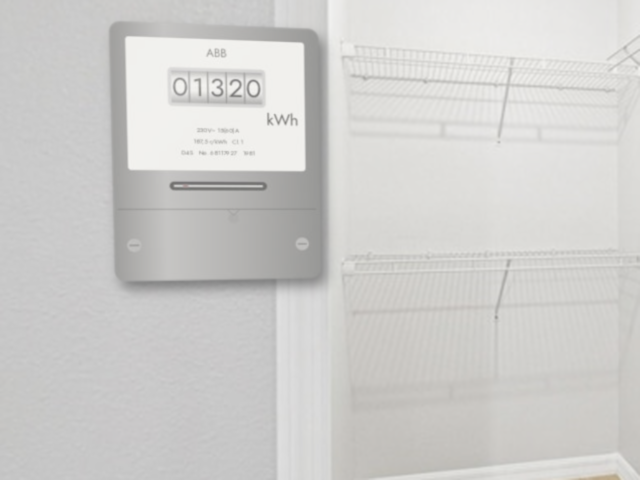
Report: 1320 kWh
